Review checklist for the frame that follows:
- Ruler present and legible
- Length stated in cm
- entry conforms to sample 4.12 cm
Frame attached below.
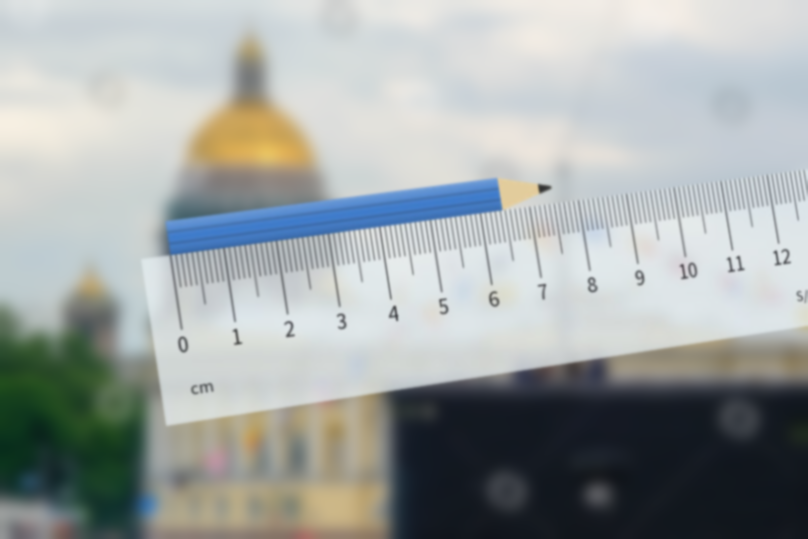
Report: 7.5 cm
